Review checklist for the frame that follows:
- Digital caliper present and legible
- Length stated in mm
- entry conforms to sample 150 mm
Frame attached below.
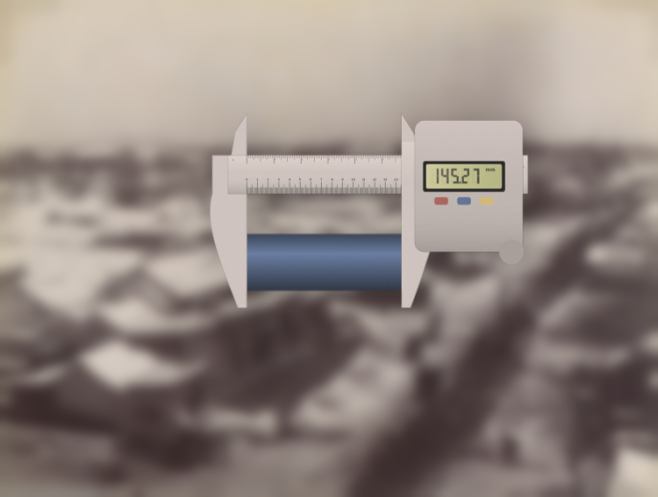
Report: 145.27 mm
